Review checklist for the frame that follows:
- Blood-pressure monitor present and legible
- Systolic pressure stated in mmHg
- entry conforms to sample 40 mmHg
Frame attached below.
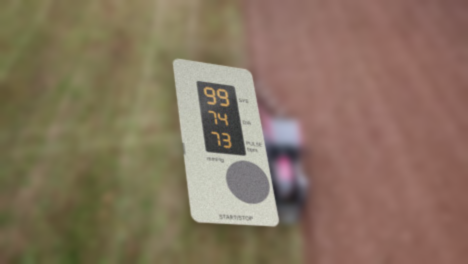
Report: 99 mmHg
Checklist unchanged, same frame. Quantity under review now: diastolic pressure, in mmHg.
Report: 74 mmHg
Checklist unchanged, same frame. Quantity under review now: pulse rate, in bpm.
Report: 73 bpm
